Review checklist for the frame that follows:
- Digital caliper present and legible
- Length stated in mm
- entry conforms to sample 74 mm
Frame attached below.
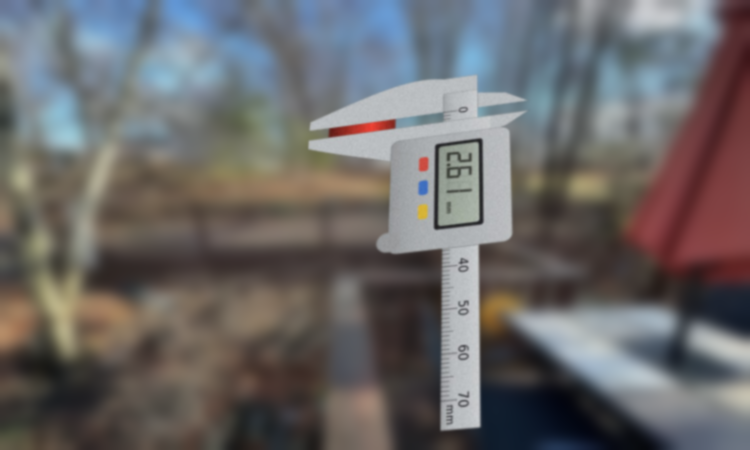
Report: 2.61 mm
